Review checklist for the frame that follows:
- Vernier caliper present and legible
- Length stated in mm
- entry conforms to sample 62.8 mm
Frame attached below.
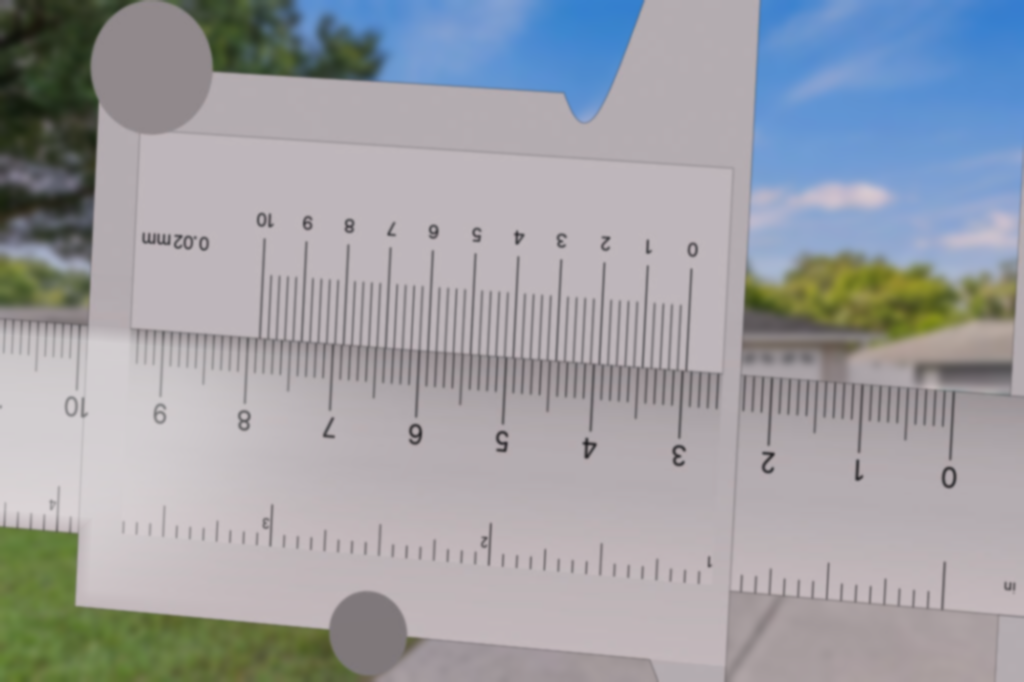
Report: 29.6 mm
